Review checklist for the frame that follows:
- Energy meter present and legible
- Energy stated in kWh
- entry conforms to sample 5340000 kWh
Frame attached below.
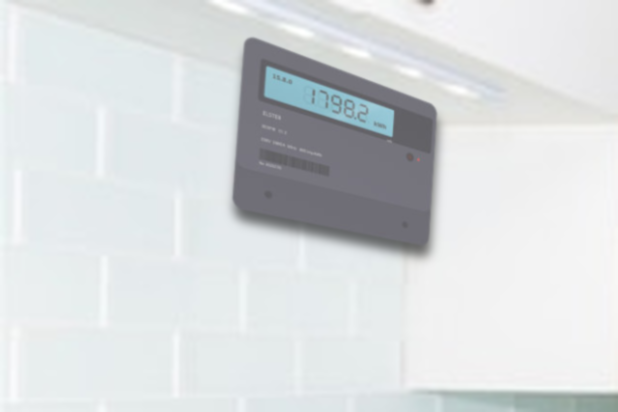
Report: 1798.2 kWh
